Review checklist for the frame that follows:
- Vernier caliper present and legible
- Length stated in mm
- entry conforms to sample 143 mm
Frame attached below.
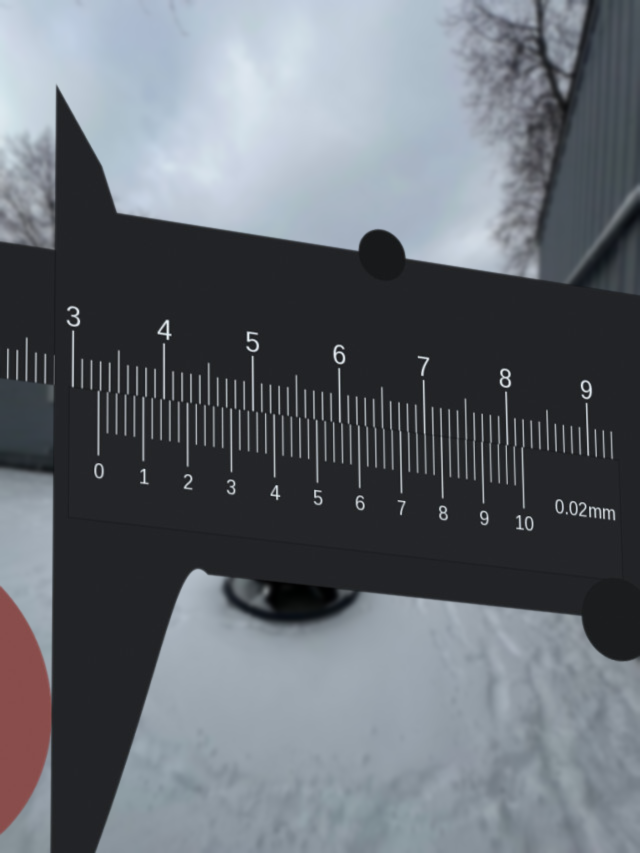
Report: 32.8 mm
